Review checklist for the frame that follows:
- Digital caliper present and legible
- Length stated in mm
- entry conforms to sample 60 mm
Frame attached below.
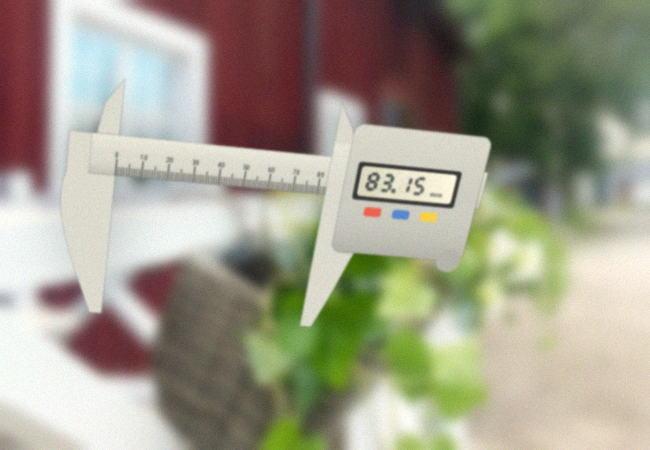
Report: 83.15 mm
